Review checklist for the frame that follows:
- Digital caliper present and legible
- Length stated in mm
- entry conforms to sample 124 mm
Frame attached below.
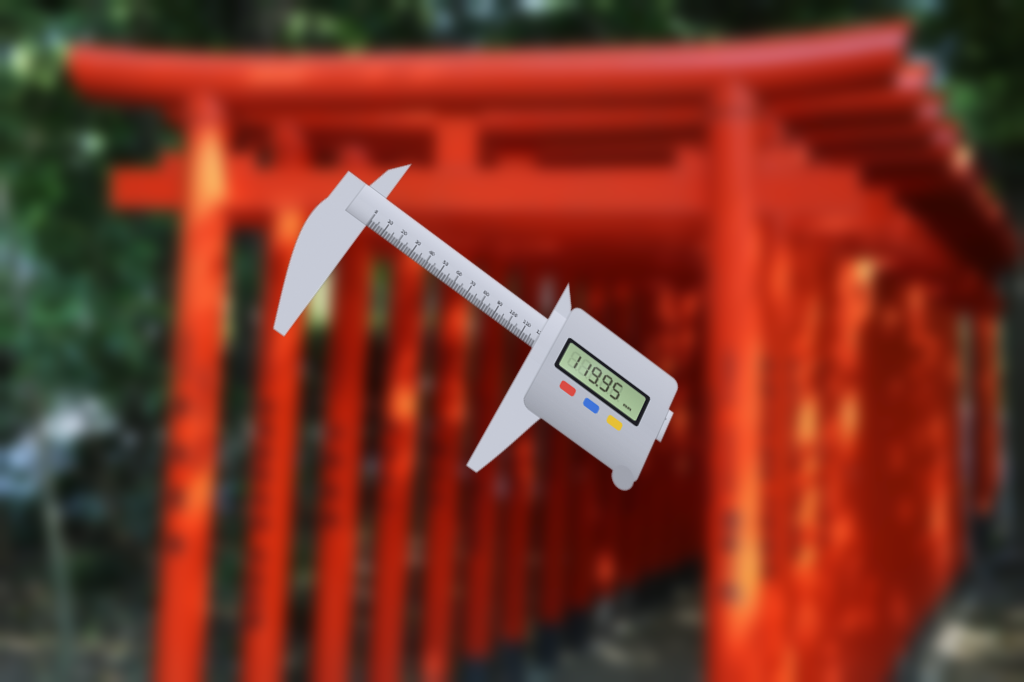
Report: 119.95 mm
